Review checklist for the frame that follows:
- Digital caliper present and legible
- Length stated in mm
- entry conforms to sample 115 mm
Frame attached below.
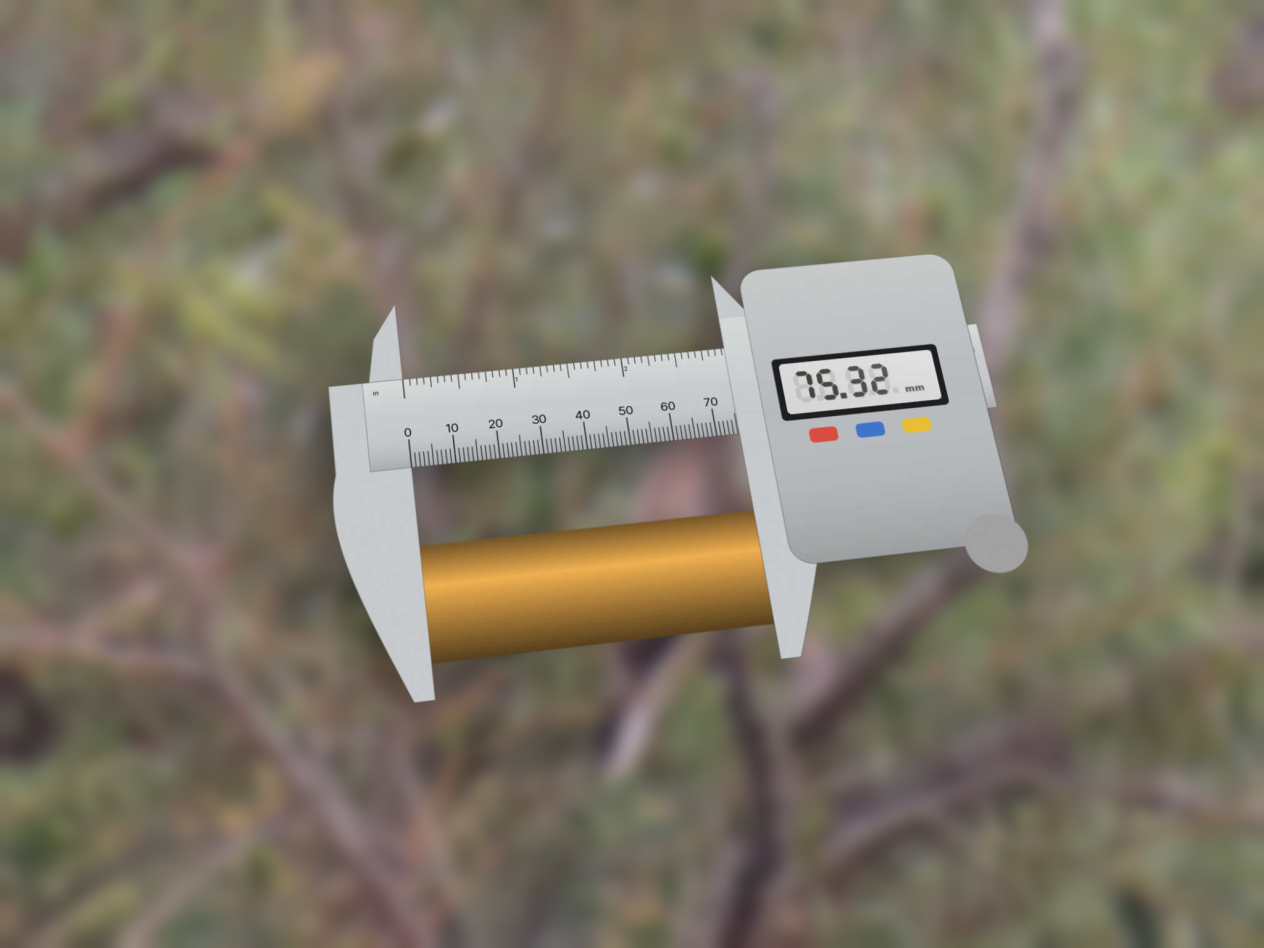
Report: 75.32 mm
